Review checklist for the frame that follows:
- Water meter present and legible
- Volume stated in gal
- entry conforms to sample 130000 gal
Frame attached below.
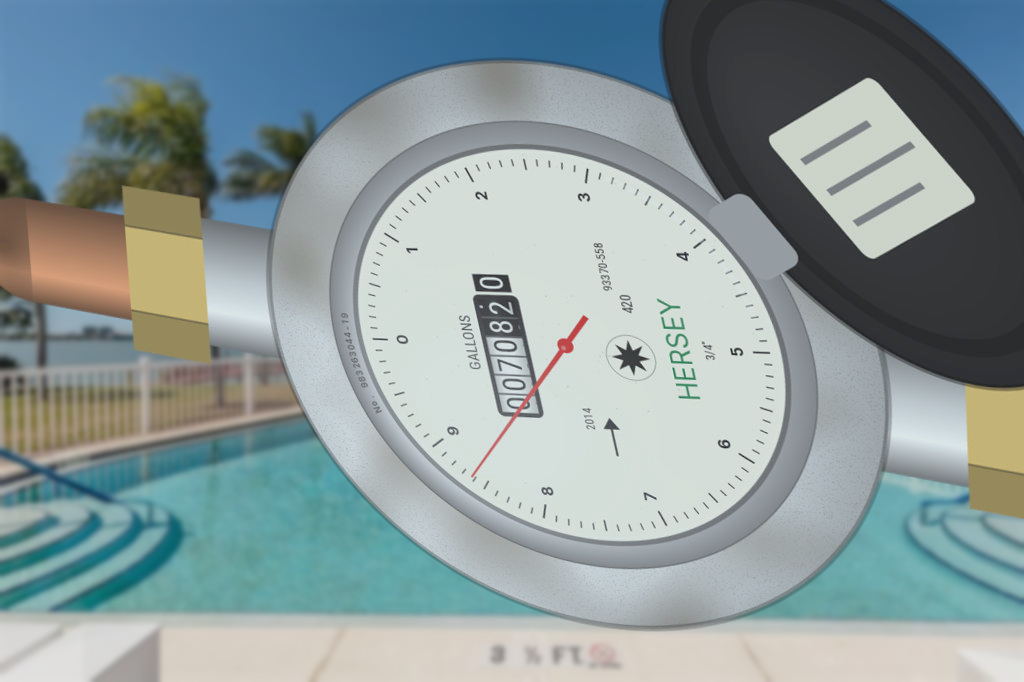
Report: 70818.6 gal
